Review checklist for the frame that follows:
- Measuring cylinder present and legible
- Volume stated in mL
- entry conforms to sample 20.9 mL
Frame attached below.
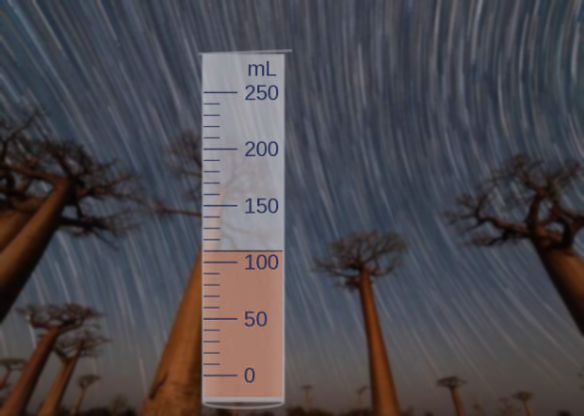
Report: 110 mL
